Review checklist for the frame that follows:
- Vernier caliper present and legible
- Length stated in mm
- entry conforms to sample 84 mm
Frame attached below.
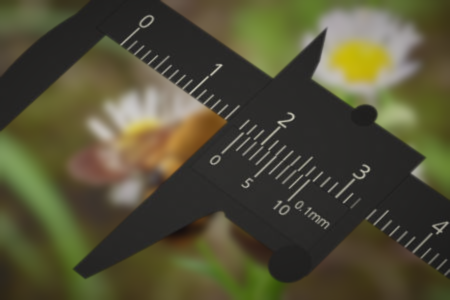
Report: 17.6 mm
